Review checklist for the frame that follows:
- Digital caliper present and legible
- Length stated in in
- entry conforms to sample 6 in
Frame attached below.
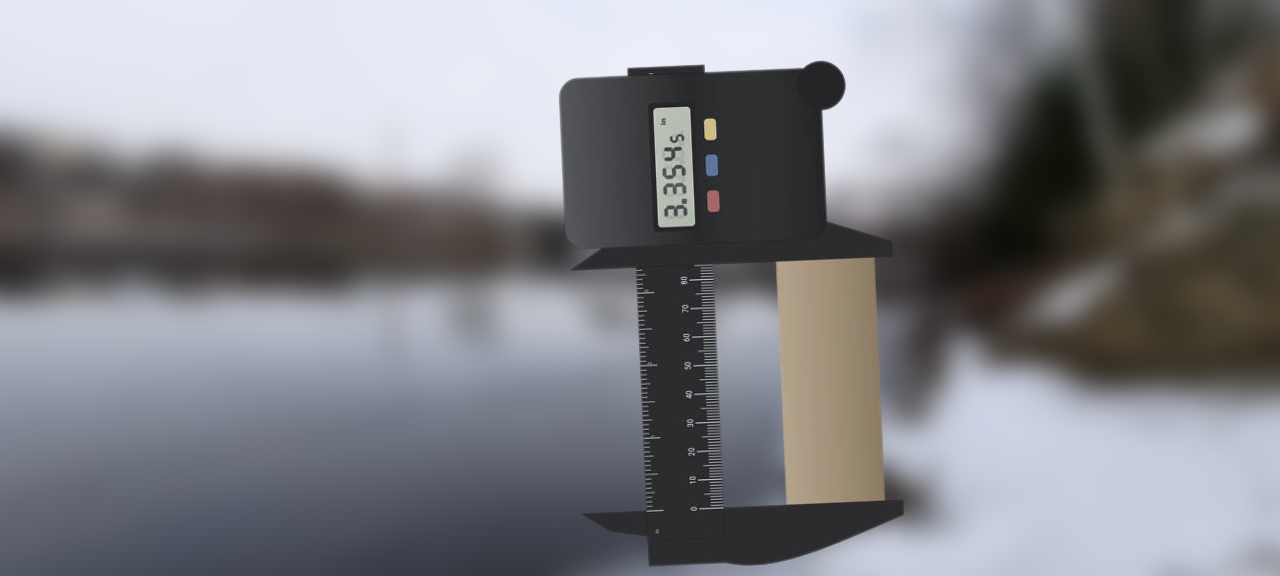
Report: 3.3545 in
